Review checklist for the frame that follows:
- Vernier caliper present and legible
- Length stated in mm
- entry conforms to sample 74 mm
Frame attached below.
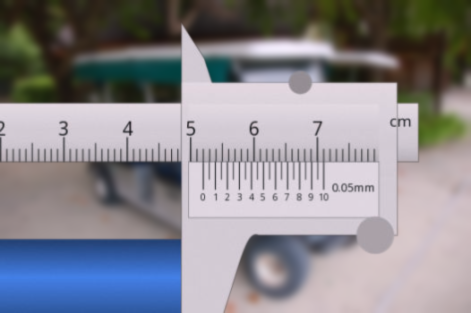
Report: 52.0 mm
